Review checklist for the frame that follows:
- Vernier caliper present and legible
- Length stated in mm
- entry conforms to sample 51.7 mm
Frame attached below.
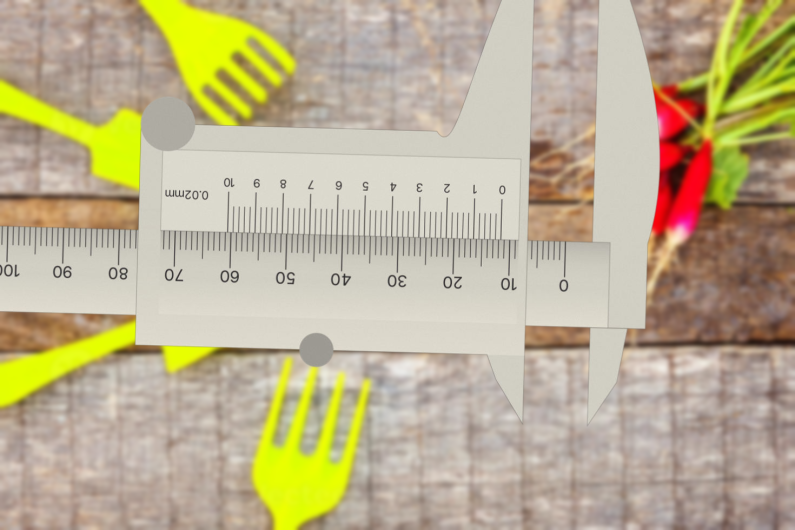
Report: 11.6 mm
